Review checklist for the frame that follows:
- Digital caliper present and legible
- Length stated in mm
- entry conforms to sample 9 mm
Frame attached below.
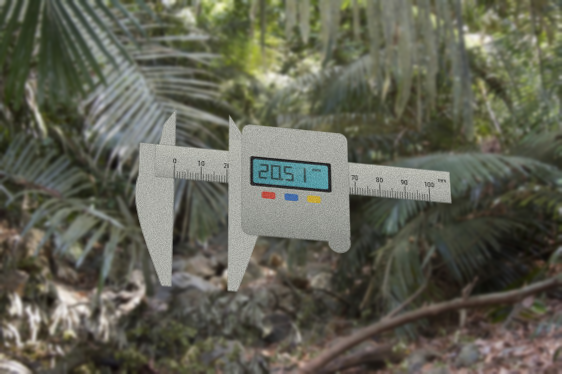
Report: 20.51 mm
